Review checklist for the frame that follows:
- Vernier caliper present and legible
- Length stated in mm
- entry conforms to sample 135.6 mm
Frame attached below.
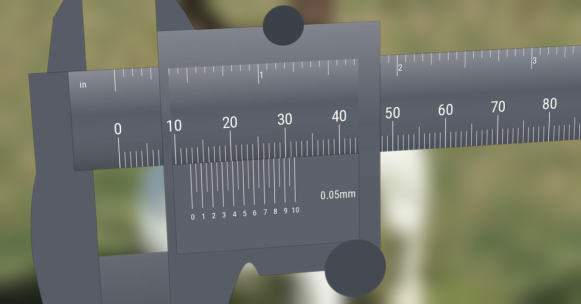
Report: 12.6 mm
